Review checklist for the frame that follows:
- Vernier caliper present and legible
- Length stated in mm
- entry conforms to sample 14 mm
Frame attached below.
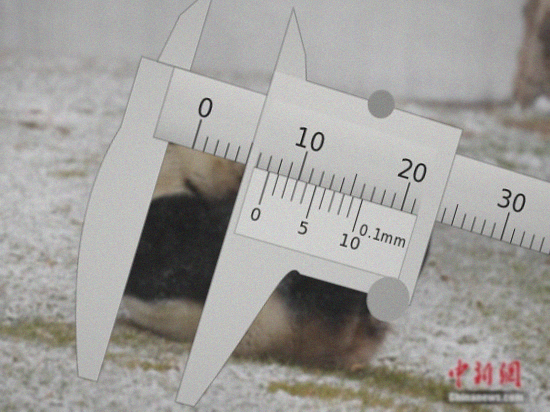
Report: 7.2 mm
